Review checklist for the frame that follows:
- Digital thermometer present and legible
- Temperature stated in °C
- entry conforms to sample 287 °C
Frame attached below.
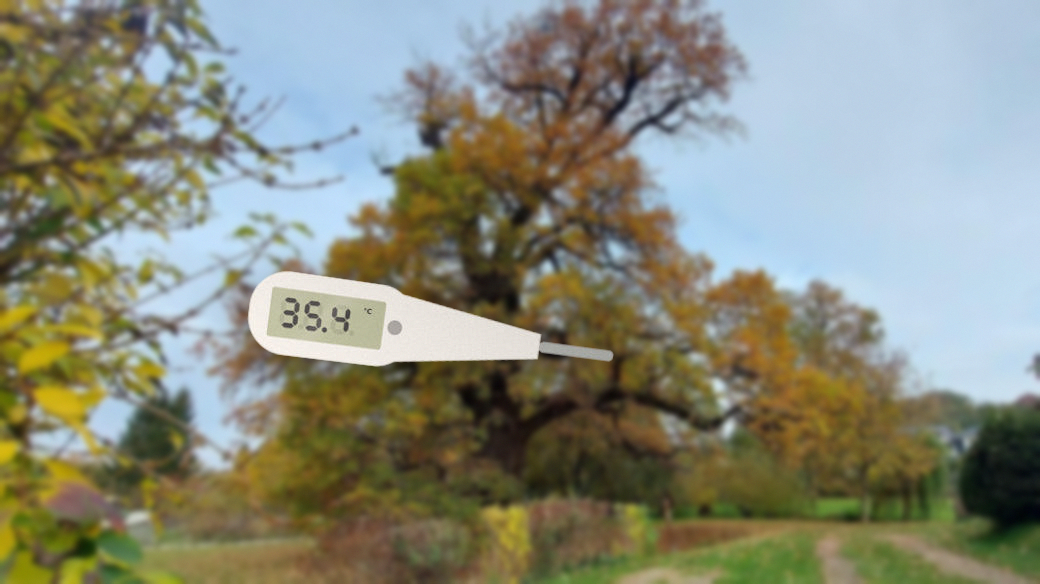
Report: 35.4 °C
